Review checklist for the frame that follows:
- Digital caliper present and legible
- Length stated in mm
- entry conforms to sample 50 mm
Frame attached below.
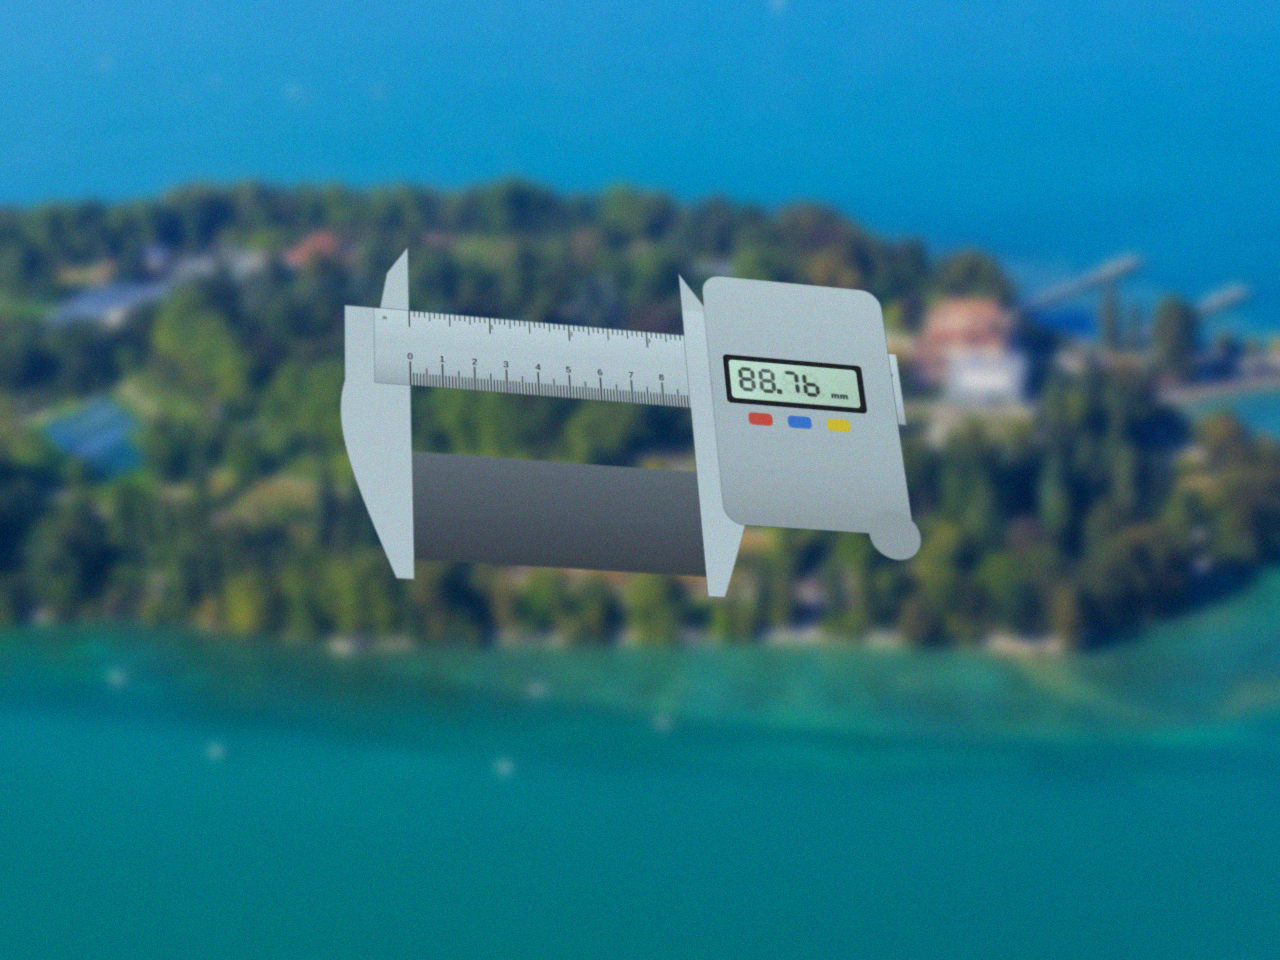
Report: 88.76 mm
